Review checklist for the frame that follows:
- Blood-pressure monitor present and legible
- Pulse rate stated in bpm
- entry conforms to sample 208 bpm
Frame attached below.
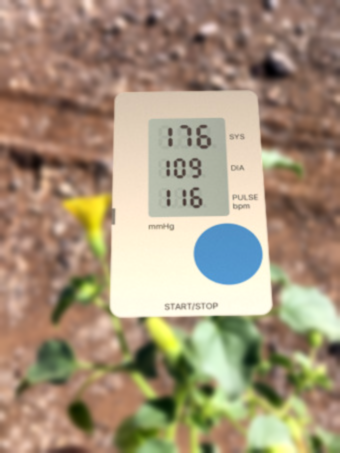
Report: 116 bpm
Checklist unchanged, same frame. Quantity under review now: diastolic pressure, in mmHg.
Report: 109 mmHg
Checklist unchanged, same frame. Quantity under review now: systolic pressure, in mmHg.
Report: 176 mmHg
